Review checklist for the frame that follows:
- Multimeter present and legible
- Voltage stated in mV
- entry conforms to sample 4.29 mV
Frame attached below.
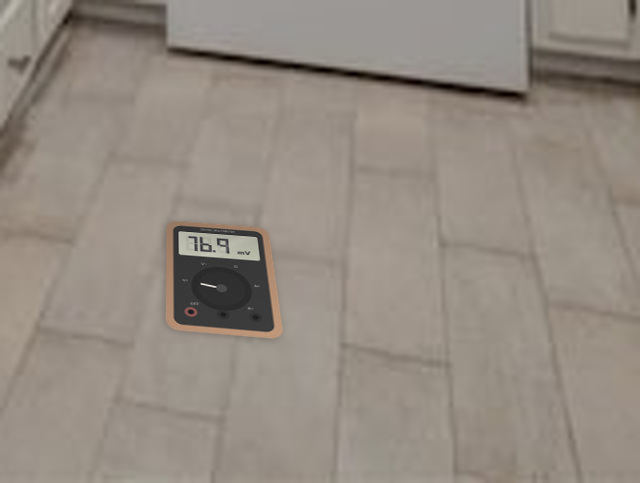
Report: 76.9 mV
